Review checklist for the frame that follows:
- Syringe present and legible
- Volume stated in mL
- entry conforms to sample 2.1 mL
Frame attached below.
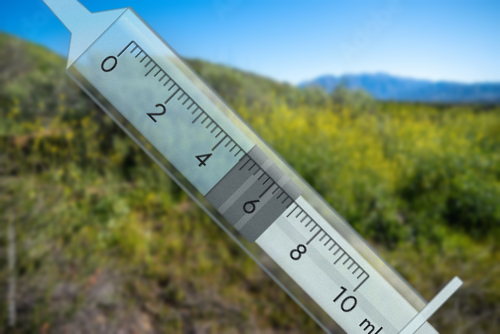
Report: 4.8 mL
